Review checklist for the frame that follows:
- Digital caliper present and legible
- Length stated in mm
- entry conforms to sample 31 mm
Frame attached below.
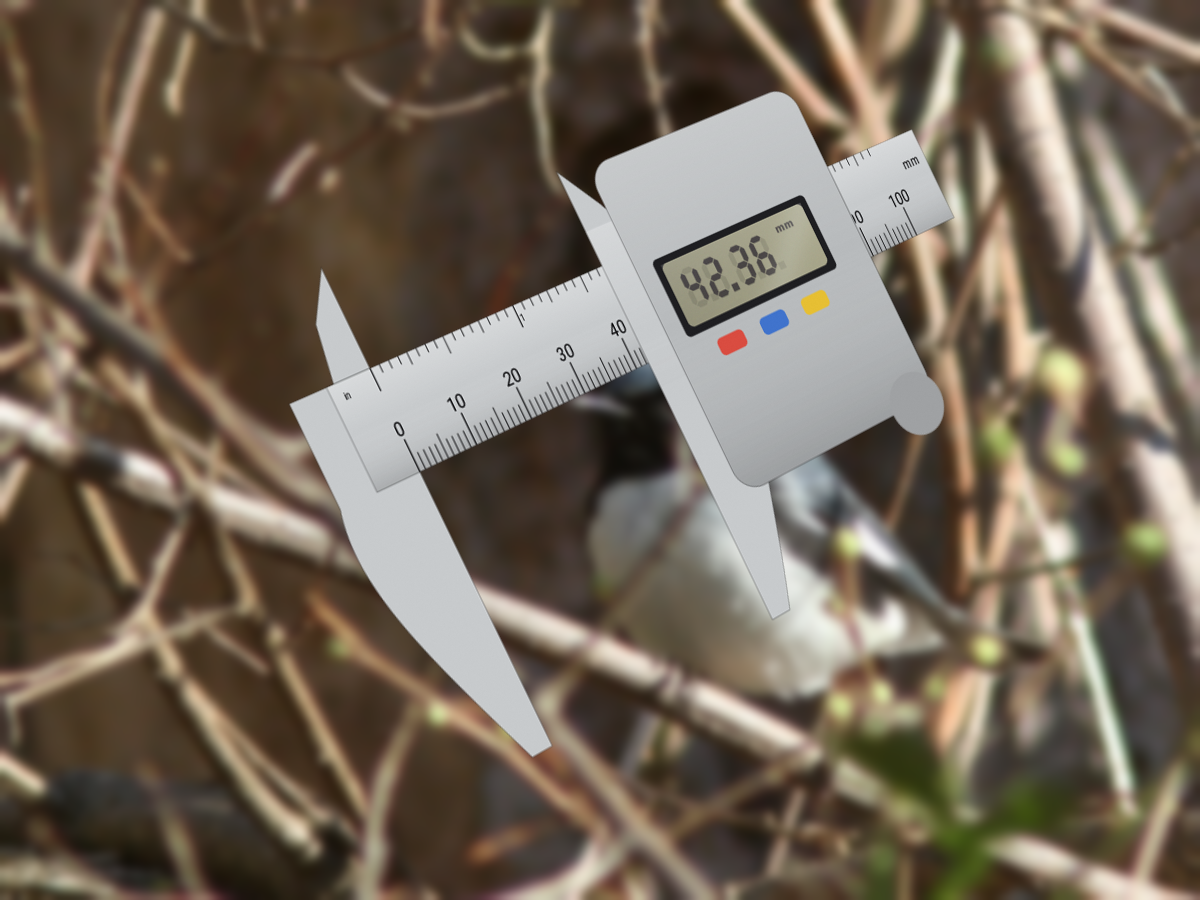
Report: 42.36 mm
